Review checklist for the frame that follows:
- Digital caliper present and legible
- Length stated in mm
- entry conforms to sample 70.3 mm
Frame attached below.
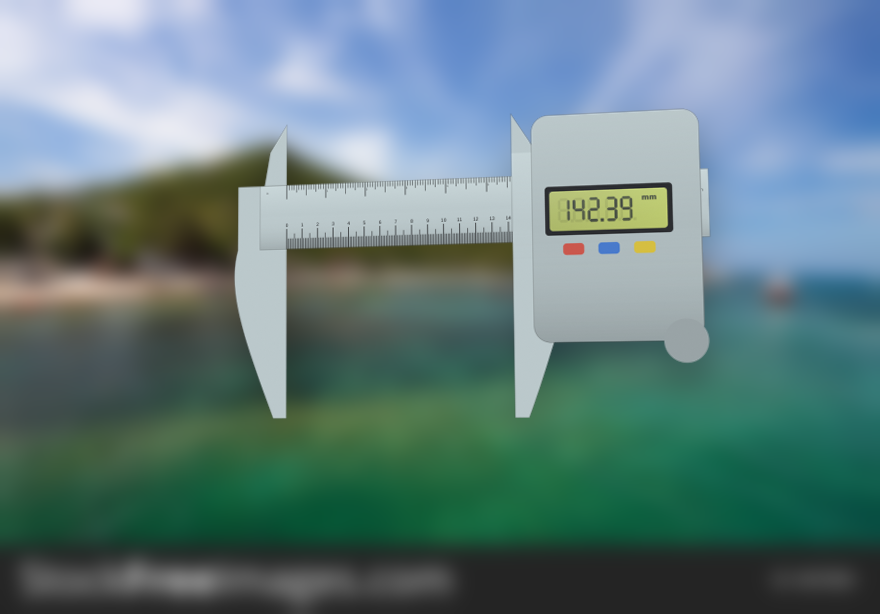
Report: 142.39 mm
